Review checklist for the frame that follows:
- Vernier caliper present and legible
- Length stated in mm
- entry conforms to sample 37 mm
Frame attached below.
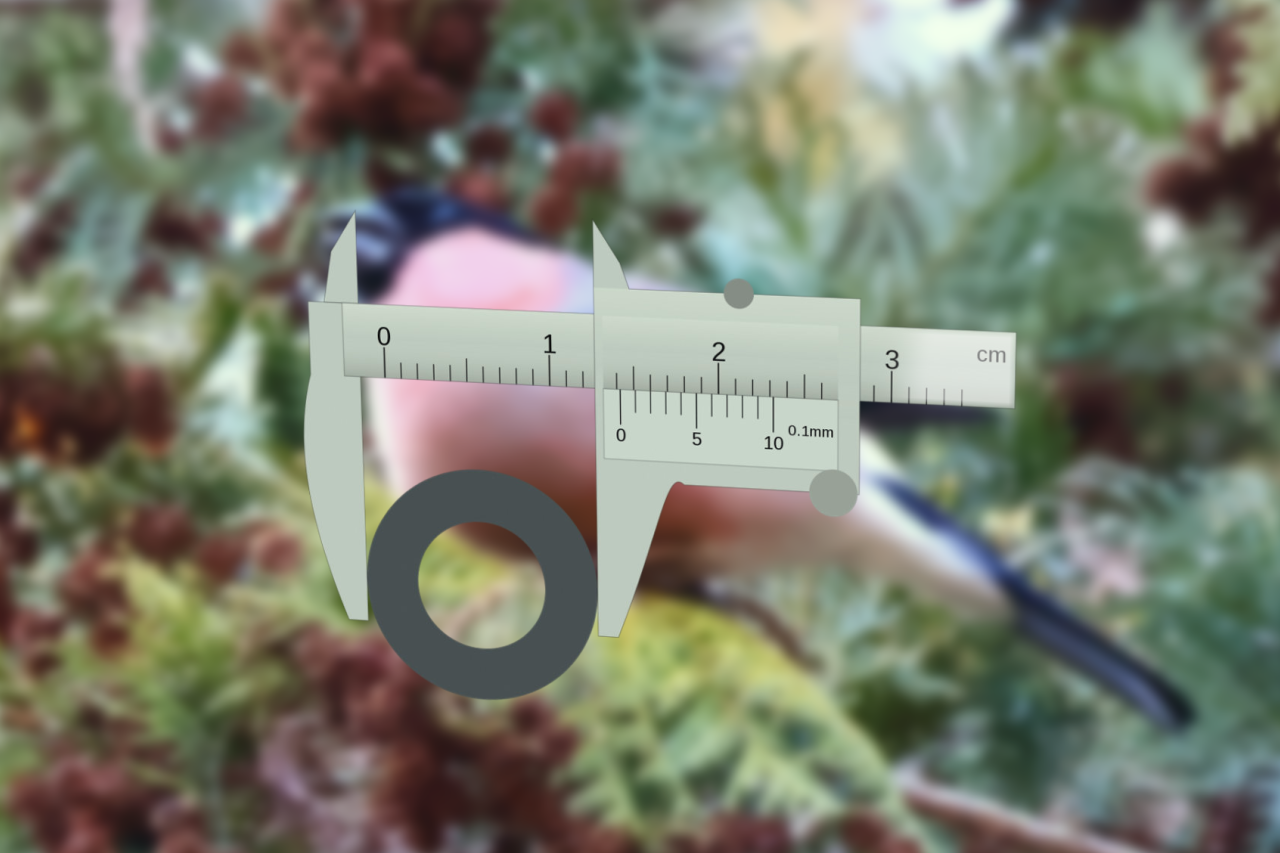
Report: 14.2 mm
